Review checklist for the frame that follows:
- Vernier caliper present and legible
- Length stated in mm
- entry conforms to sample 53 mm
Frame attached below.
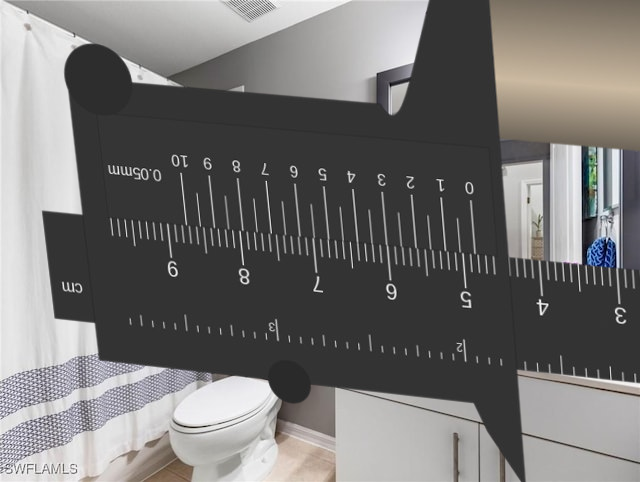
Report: 48.4 mm
